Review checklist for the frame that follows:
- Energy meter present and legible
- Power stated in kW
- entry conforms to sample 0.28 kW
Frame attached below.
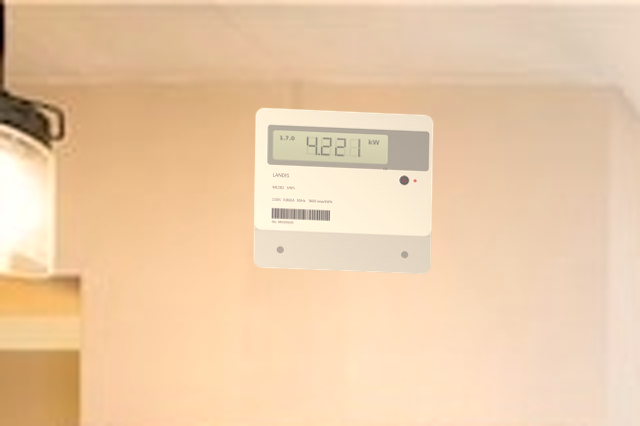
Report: 4.221 kW
